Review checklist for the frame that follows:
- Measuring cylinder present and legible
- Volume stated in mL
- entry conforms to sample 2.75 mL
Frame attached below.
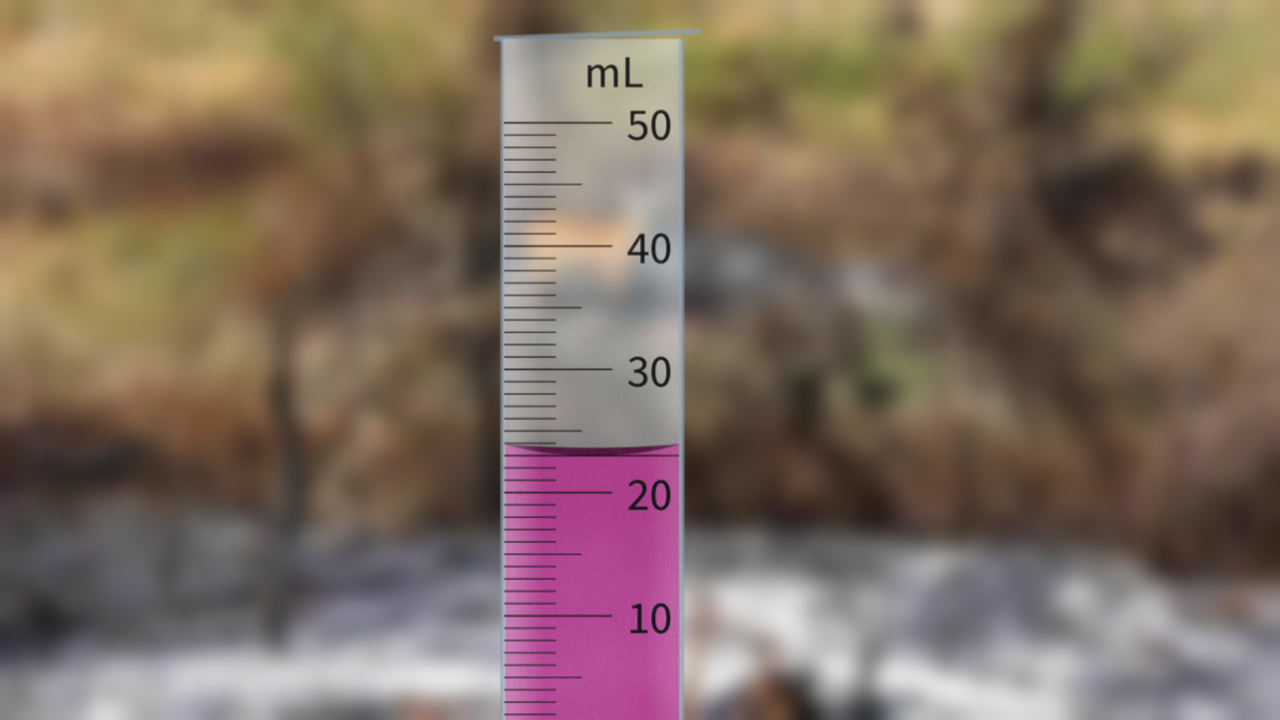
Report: 23 mL
